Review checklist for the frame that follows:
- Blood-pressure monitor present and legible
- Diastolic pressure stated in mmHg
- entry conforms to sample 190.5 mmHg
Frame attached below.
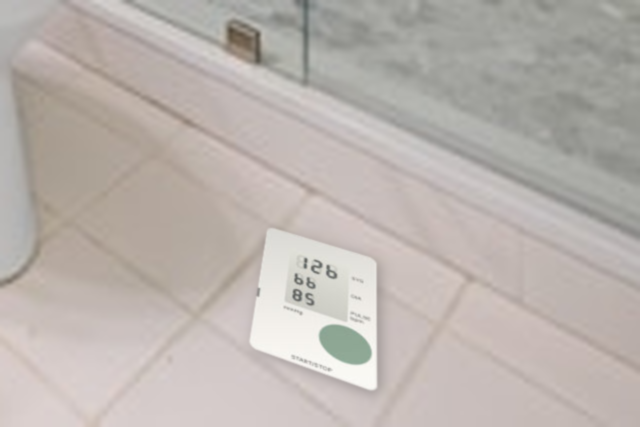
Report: 66 mmHg
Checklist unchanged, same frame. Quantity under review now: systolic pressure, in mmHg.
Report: 126 mmHg
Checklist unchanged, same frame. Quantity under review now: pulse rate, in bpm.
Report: 85 bpm
